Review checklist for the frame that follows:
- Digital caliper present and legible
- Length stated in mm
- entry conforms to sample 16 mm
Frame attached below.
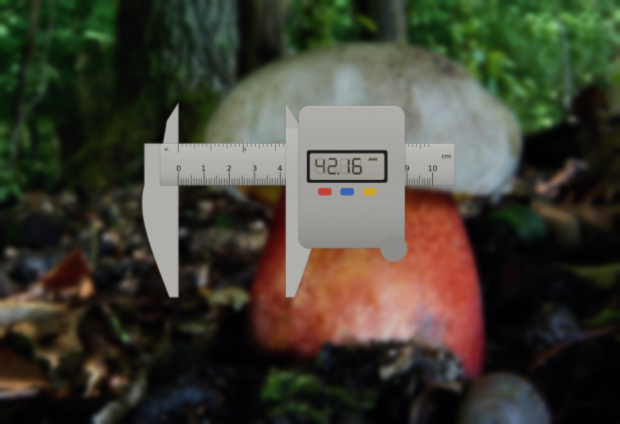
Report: 42.16 mm
